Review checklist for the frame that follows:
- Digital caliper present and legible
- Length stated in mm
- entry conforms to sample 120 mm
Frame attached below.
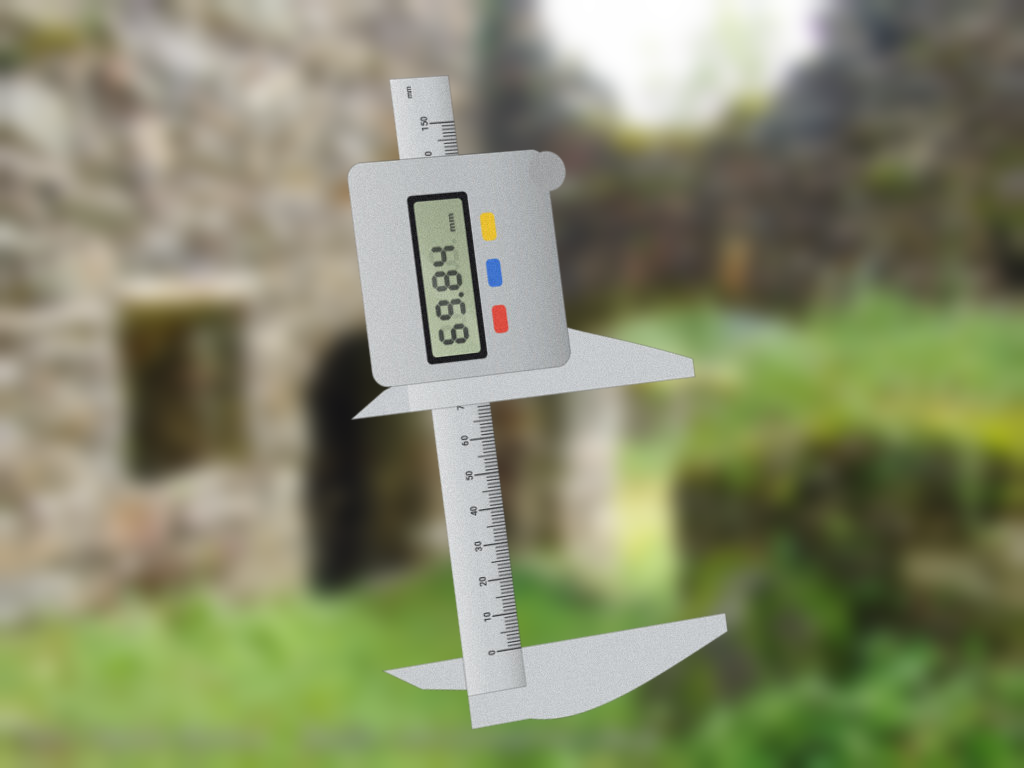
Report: 69.84 mm
